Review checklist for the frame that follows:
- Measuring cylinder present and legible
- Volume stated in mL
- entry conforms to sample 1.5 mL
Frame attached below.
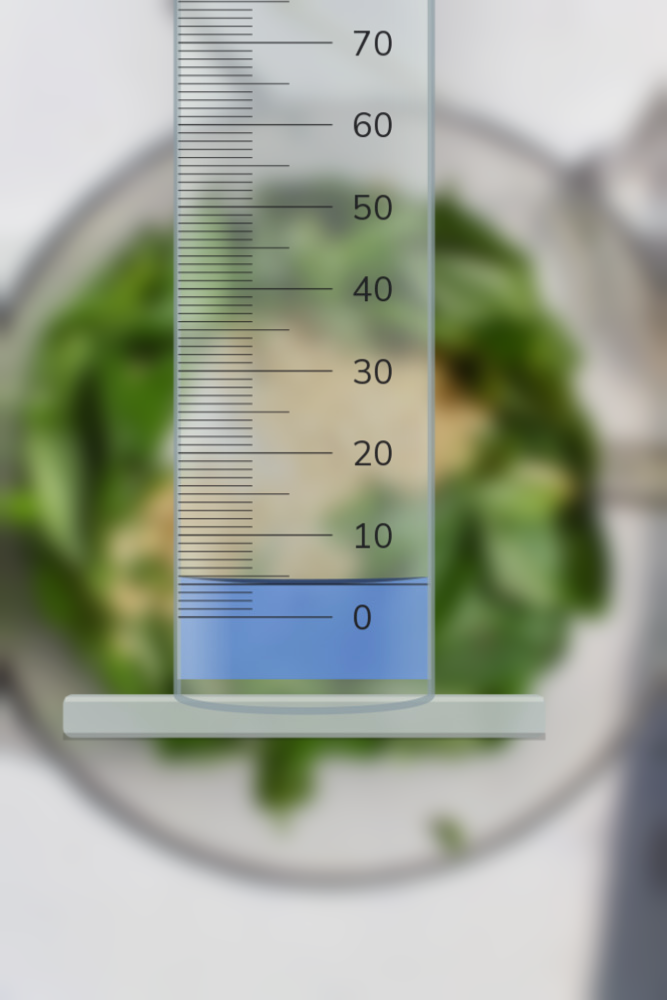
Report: 4 mL
